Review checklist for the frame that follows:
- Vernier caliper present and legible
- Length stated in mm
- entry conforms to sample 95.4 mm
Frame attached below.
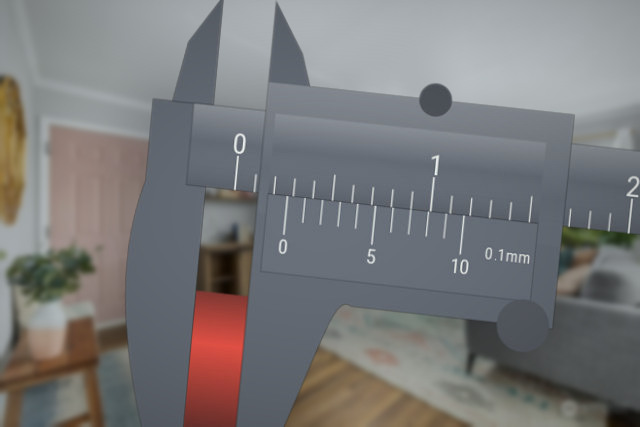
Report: 2.7 mm
